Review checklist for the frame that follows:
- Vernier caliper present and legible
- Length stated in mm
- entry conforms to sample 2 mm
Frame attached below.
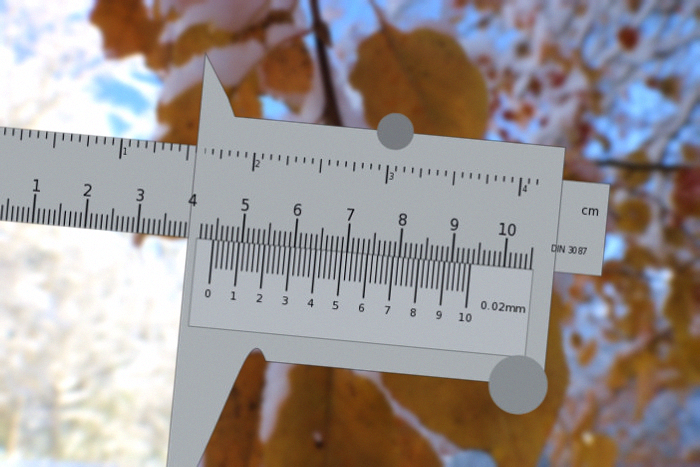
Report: 44.5 mm
